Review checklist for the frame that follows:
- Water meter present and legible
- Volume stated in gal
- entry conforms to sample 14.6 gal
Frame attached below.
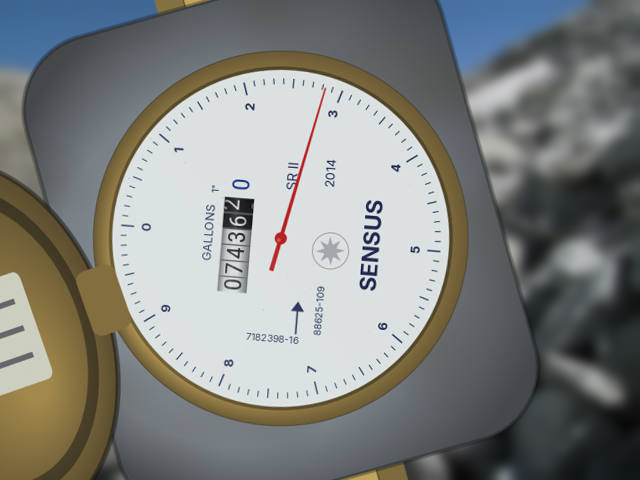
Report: 743622.8 gal
